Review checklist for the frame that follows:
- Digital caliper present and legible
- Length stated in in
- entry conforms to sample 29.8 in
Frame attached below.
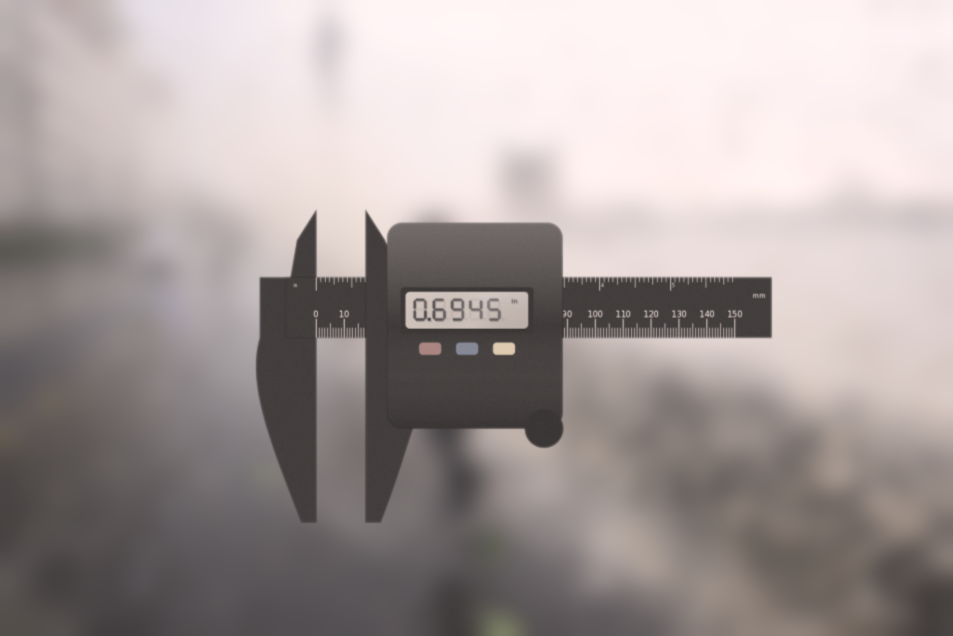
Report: 0.6945 in
